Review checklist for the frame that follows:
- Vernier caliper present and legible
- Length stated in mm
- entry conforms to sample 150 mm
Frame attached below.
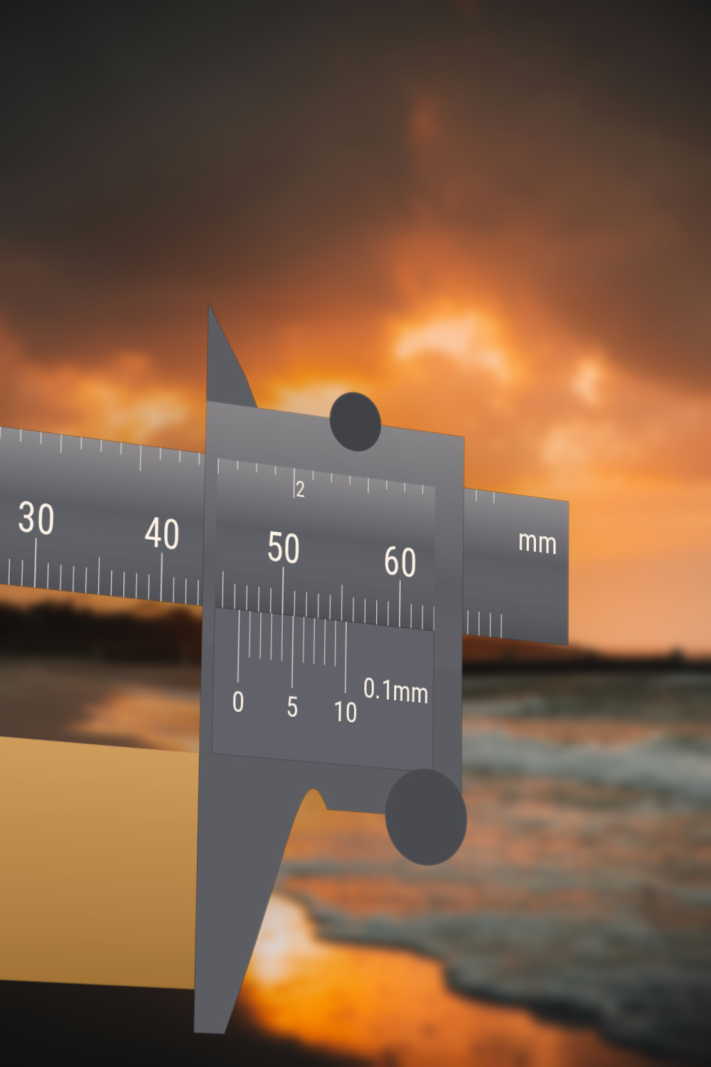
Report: 46.4 mm
